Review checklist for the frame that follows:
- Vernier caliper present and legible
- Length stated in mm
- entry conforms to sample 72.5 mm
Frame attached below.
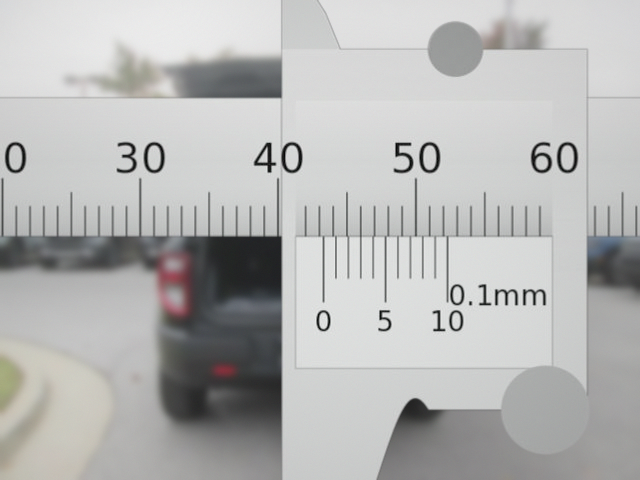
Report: 43.3 mm
